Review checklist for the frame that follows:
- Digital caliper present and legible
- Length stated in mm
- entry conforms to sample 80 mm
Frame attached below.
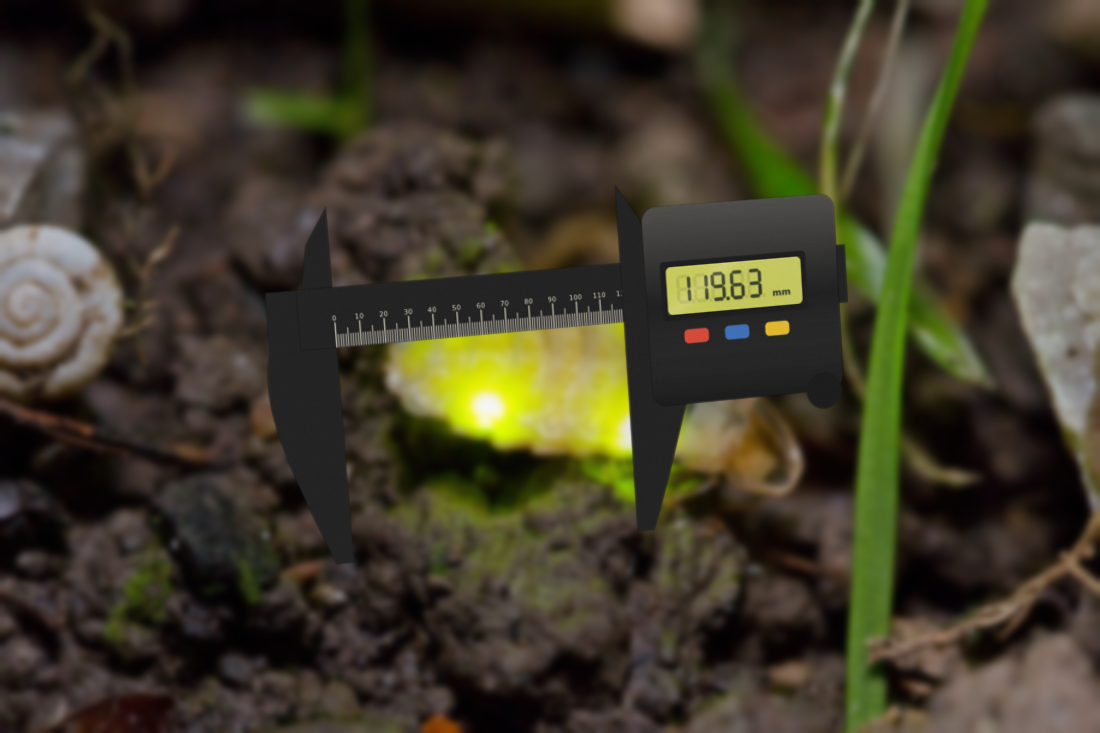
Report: 119.63 mm
